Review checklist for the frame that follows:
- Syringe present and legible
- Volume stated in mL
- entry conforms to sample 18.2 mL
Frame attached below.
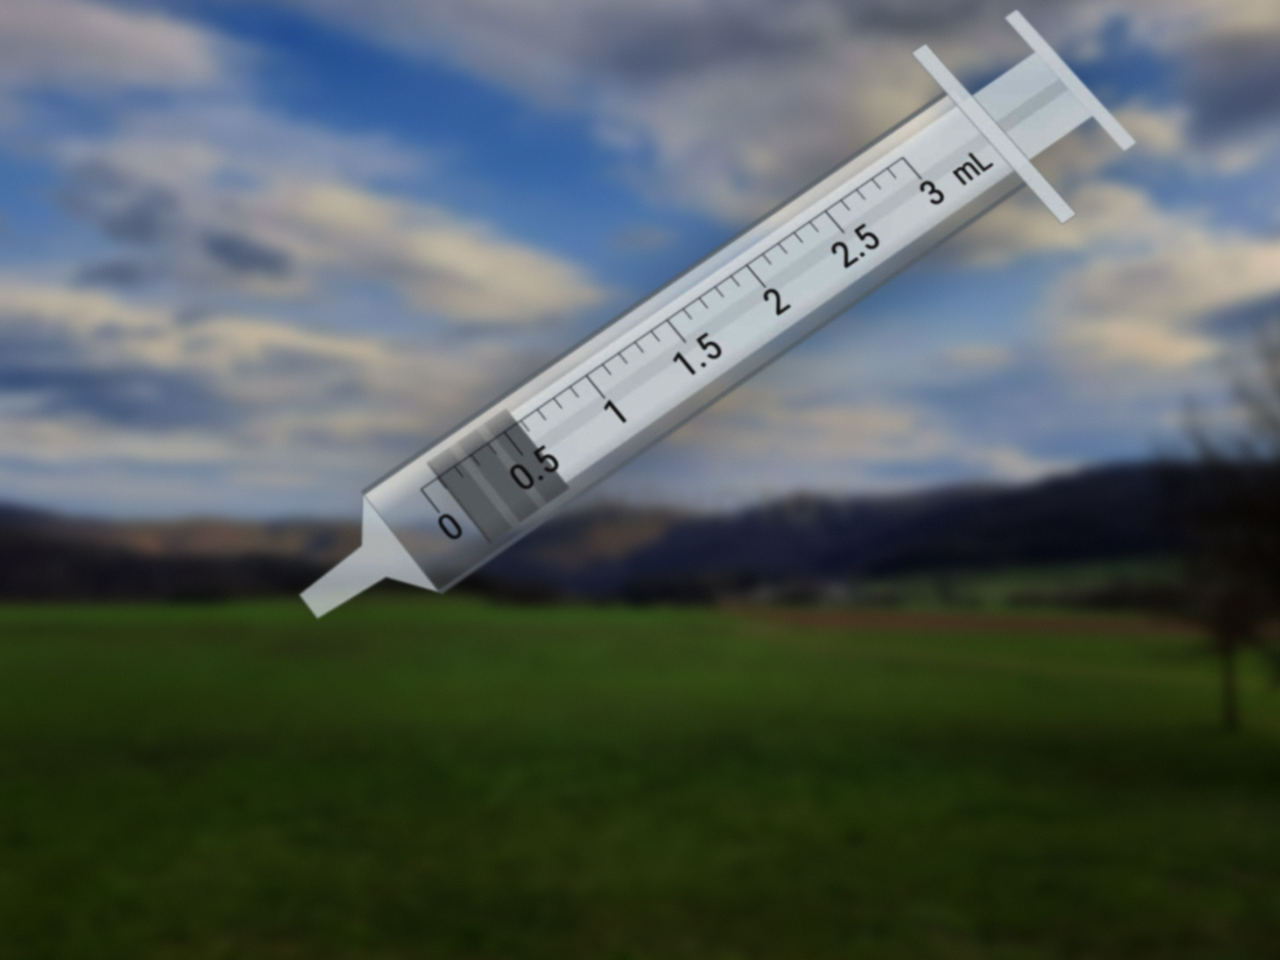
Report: 0.1 mL
